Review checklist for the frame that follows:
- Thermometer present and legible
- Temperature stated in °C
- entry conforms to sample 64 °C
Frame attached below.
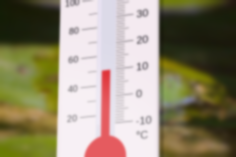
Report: 10 °C
